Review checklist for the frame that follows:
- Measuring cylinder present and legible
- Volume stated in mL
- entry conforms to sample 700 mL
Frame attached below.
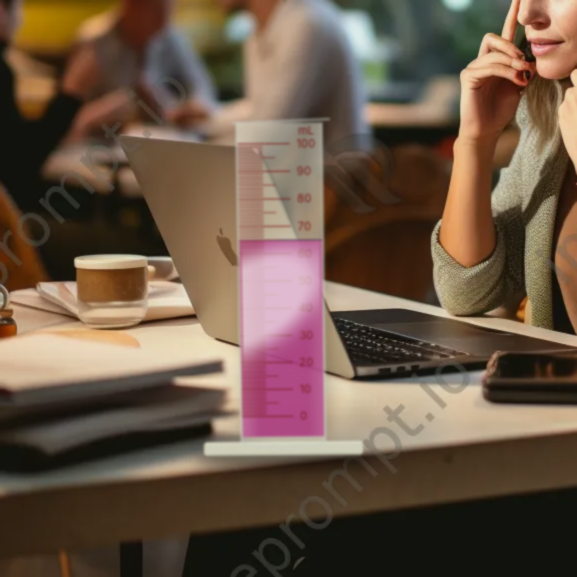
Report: 65 mL
